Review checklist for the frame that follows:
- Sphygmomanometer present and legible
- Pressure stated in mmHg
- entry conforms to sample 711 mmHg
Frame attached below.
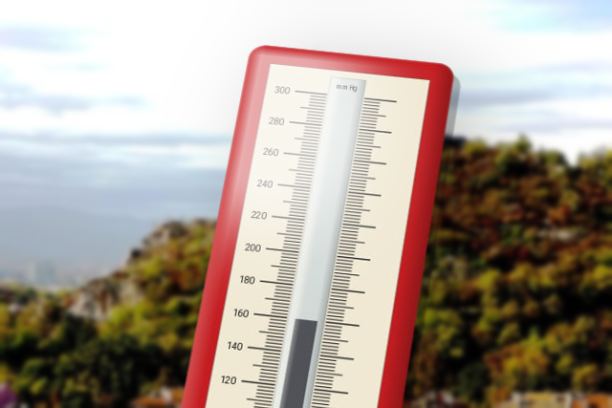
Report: 160 mmHg
